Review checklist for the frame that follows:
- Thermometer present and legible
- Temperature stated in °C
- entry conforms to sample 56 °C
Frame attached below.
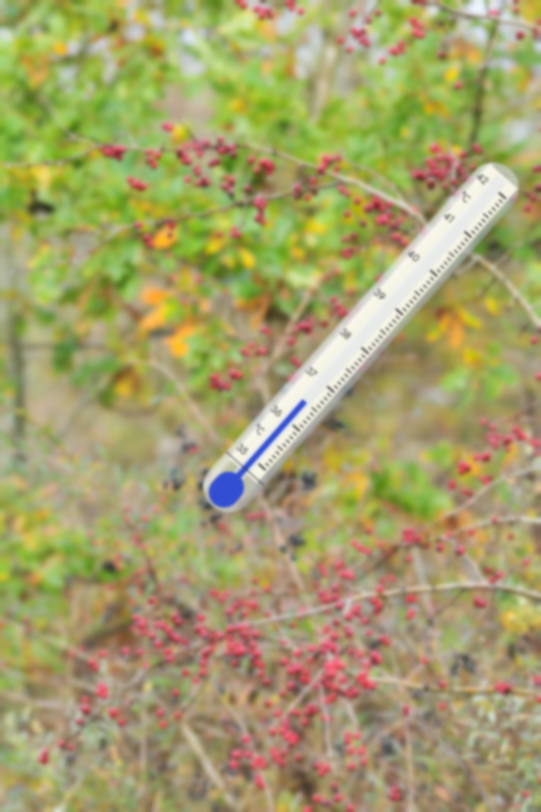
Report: 36.5 °C
